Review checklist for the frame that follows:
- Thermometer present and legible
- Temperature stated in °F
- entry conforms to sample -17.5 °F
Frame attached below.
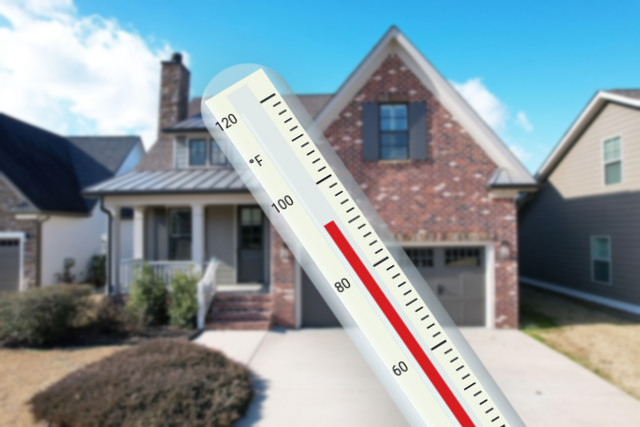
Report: 92 °F
